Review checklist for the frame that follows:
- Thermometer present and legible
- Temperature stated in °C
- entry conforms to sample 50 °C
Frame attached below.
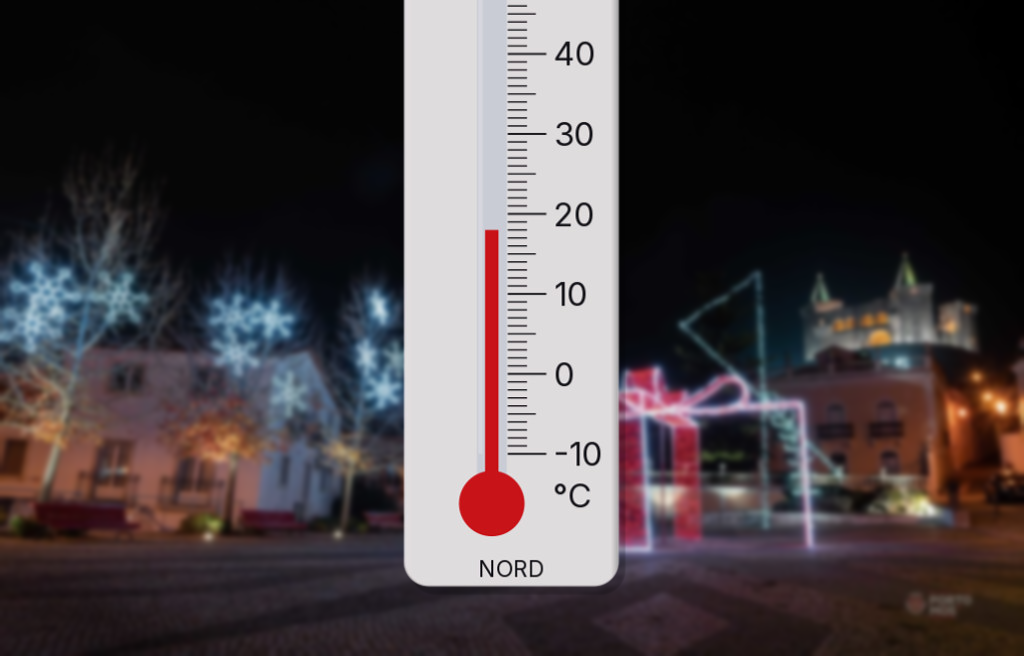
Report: 18 °C
